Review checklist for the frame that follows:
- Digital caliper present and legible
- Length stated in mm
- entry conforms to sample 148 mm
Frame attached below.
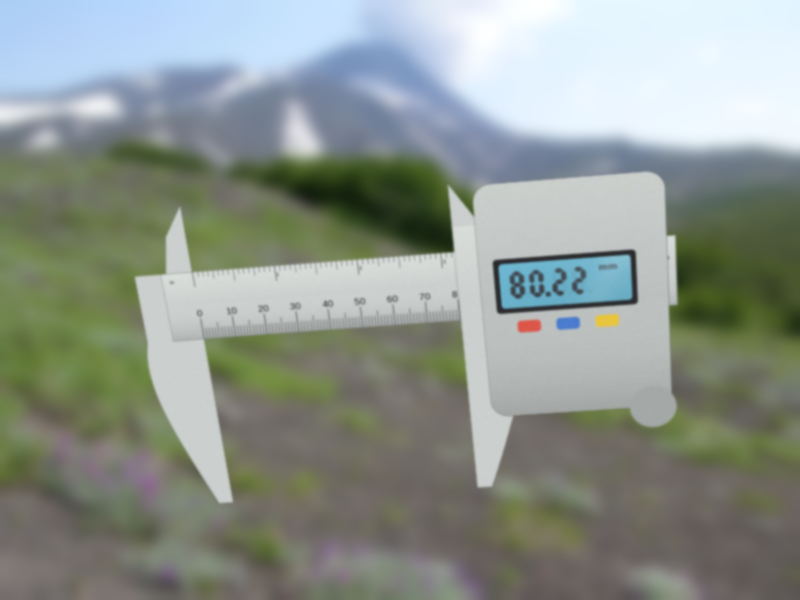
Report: 80.22 mm
